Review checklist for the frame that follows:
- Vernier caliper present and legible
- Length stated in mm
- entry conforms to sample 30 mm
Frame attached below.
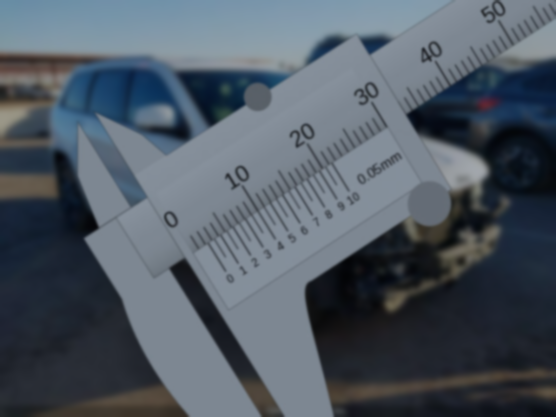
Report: 2.4 mm
